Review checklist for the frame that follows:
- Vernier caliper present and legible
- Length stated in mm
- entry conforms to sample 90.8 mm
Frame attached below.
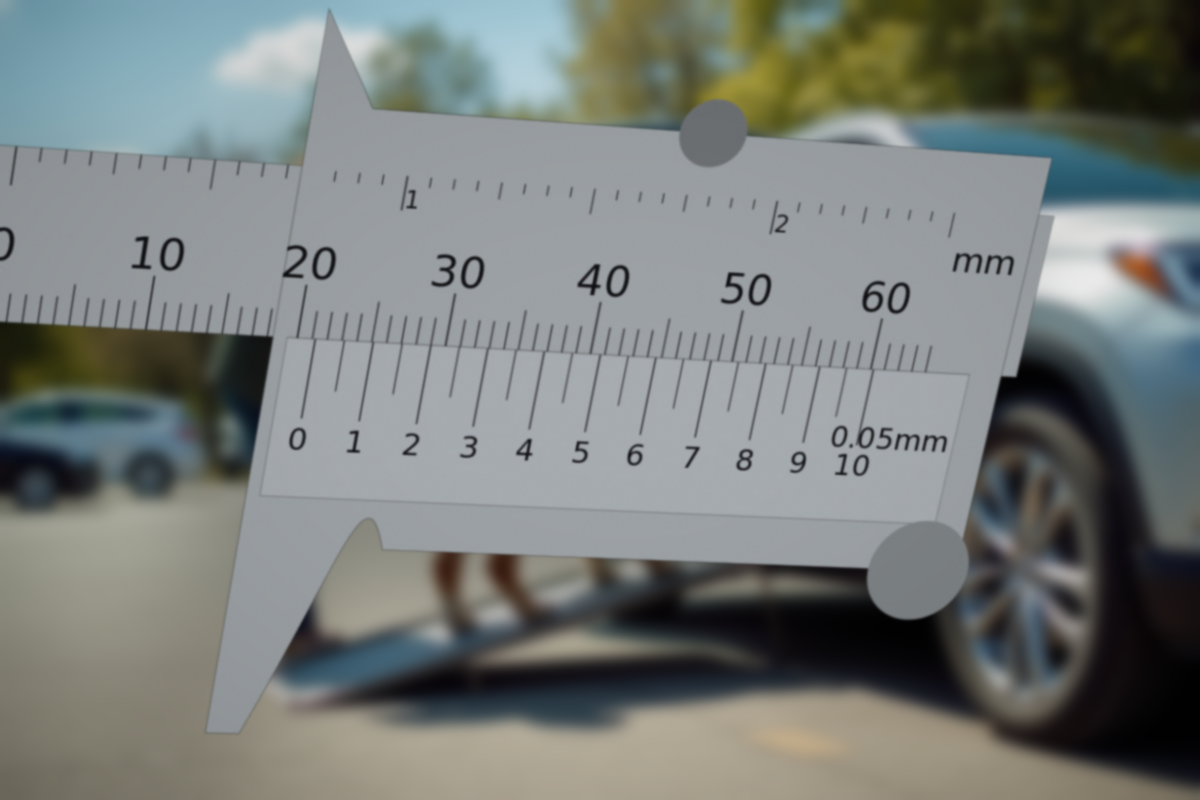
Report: 21.2 mm
